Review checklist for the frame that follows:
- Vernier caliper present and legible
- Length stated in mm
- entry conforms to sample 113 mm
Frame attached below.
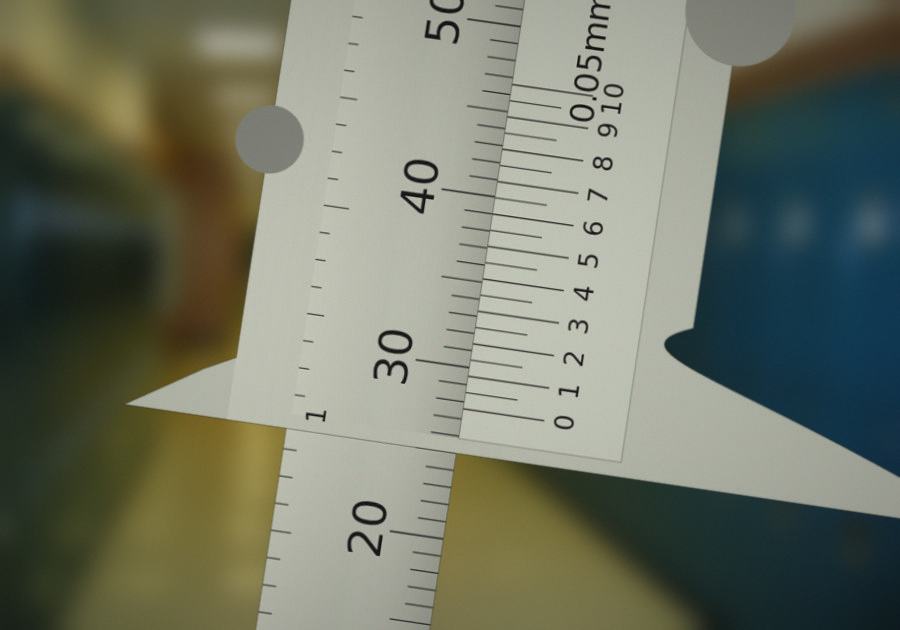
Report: 27.6 mm
